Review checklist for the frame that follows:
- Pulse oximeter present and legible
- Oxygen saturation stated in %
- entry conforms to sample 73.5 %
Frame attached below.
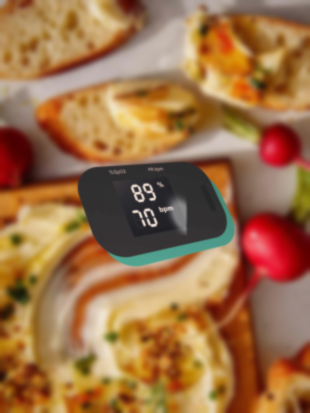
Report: 89 %
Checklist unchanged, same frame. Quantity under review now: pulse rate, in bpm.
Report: 70 bpm
